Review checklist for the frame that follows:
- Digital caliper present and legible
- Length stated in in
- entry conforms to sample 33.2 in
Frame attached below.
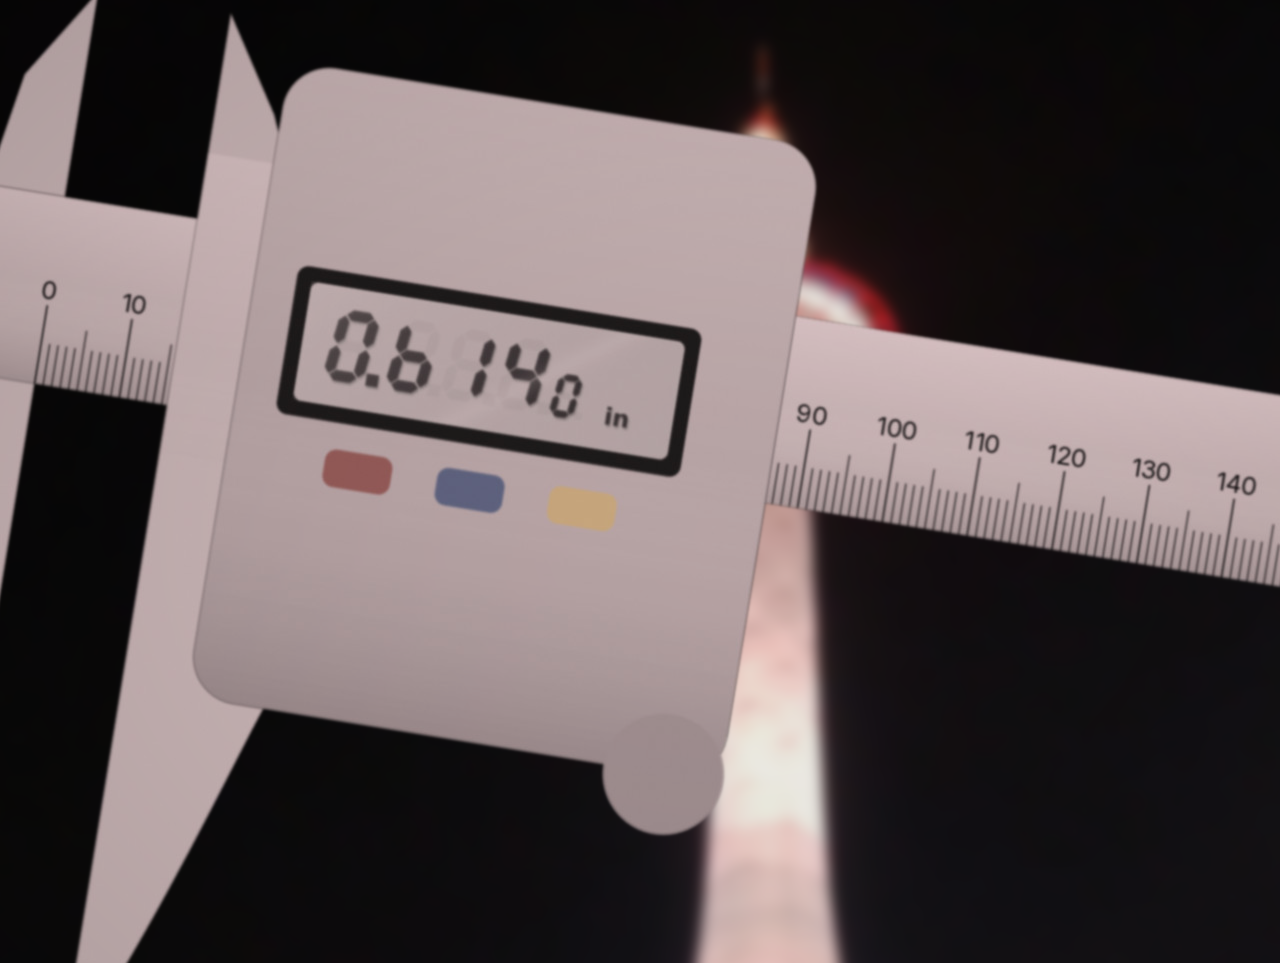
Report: 0.6140 in
